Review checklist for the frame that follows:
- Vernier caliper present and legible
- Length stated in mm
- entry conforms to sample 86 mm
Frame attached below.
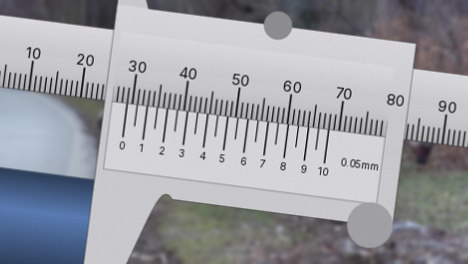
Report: 29.0 mm
